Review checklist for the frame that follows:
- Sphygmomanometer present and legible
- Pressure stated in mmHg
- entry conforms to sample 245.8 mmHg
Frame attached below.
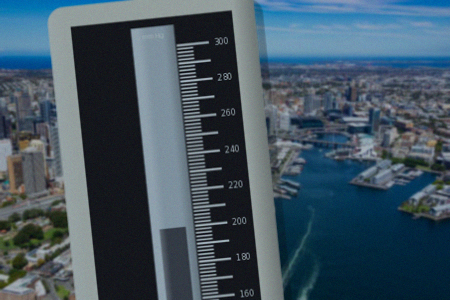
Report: 200 mmHg
